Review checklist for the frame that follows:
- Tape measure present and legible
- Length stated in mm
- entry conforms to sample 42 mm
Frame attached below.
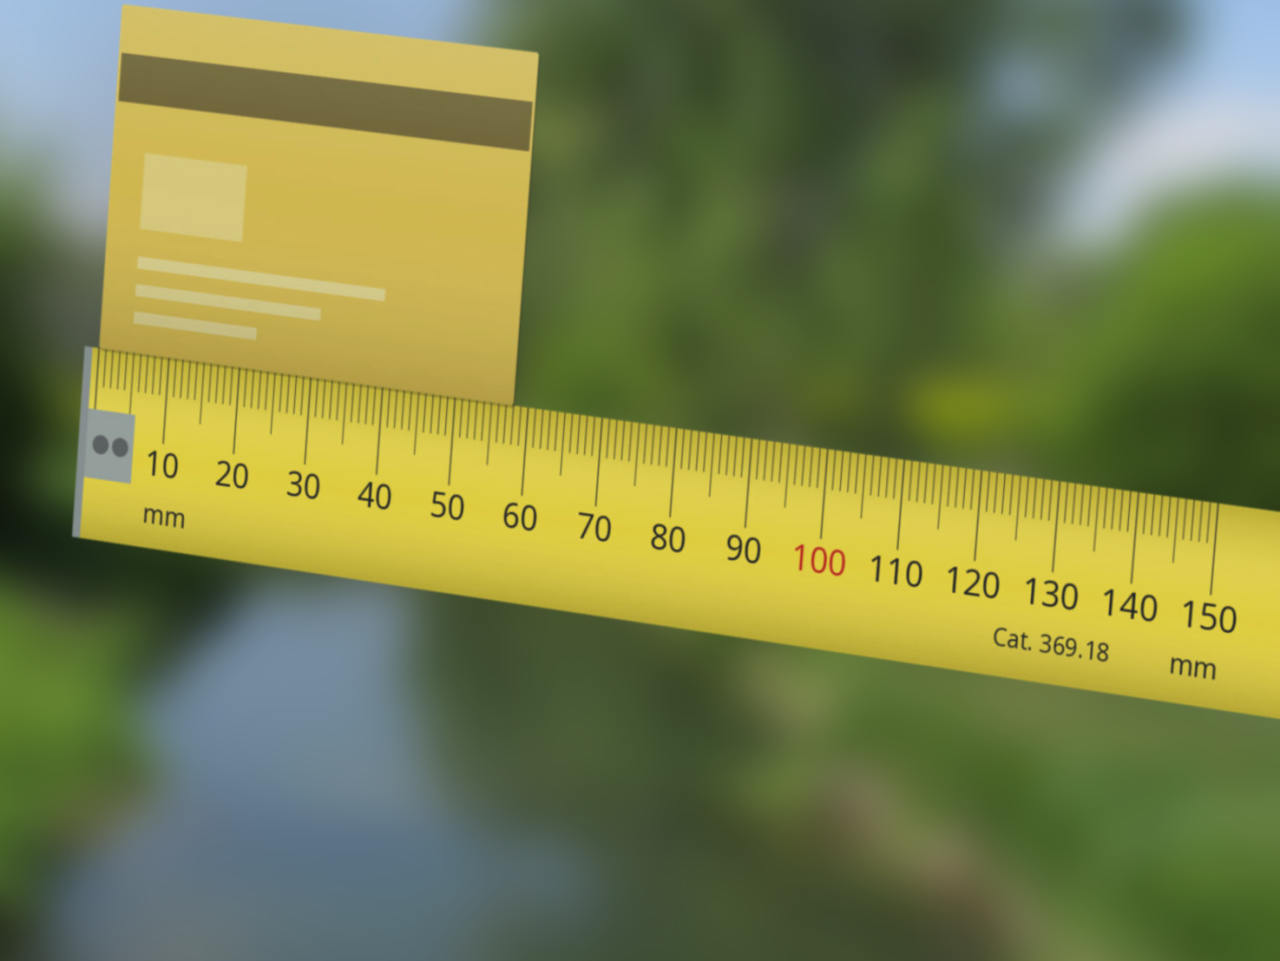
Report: 58 mm
